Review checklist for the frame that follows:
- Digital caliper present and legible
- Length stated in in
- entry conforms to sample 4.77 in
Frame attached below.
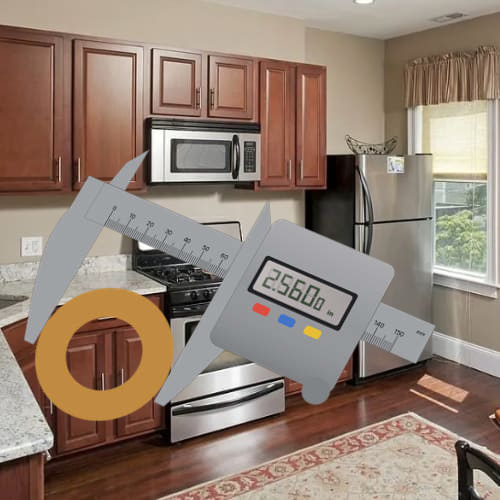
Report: 2.5600 in
